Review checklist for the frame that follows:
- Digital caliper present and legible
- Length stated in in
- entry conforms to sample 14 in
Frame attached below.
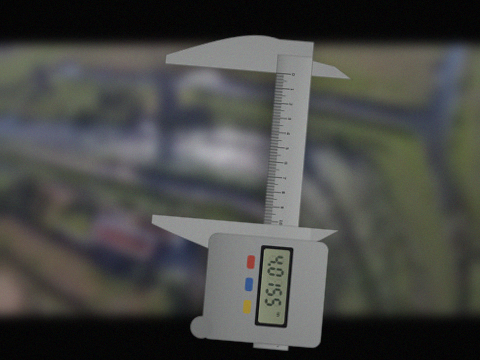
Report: 4.0155 in
